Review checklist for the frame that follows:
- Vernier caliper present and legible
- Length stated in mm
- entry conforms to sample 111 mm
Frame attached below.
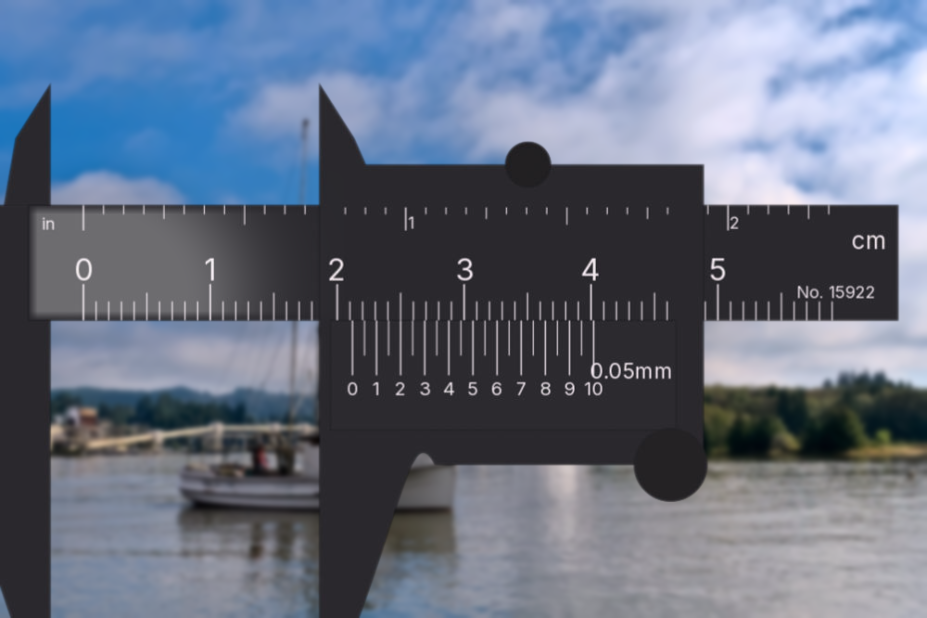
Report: 21.2 mm
